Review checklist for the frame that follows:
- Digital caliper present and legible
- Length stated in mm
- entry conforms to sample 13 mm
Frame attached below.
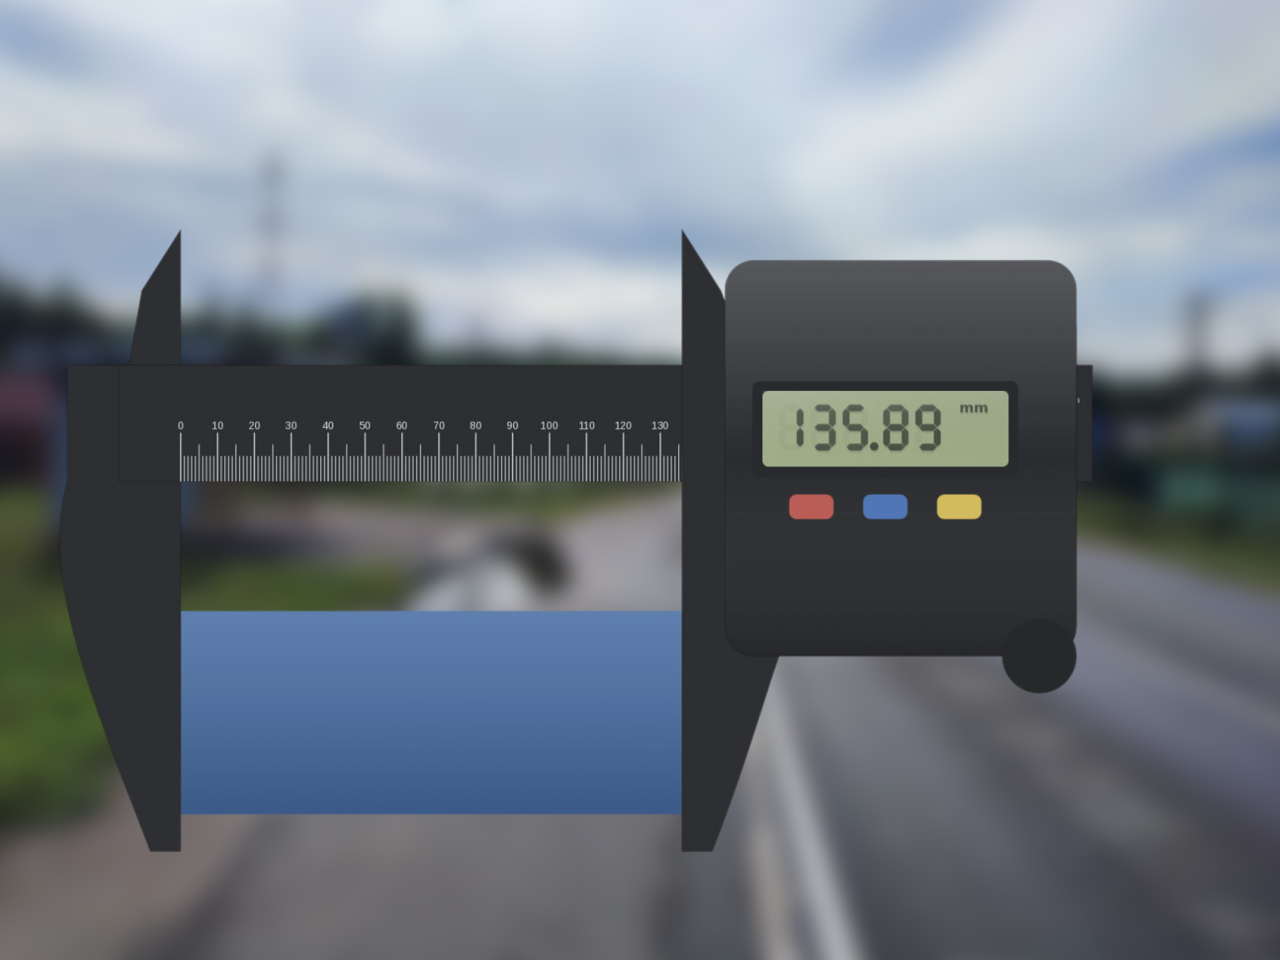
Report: 135.89 mm
